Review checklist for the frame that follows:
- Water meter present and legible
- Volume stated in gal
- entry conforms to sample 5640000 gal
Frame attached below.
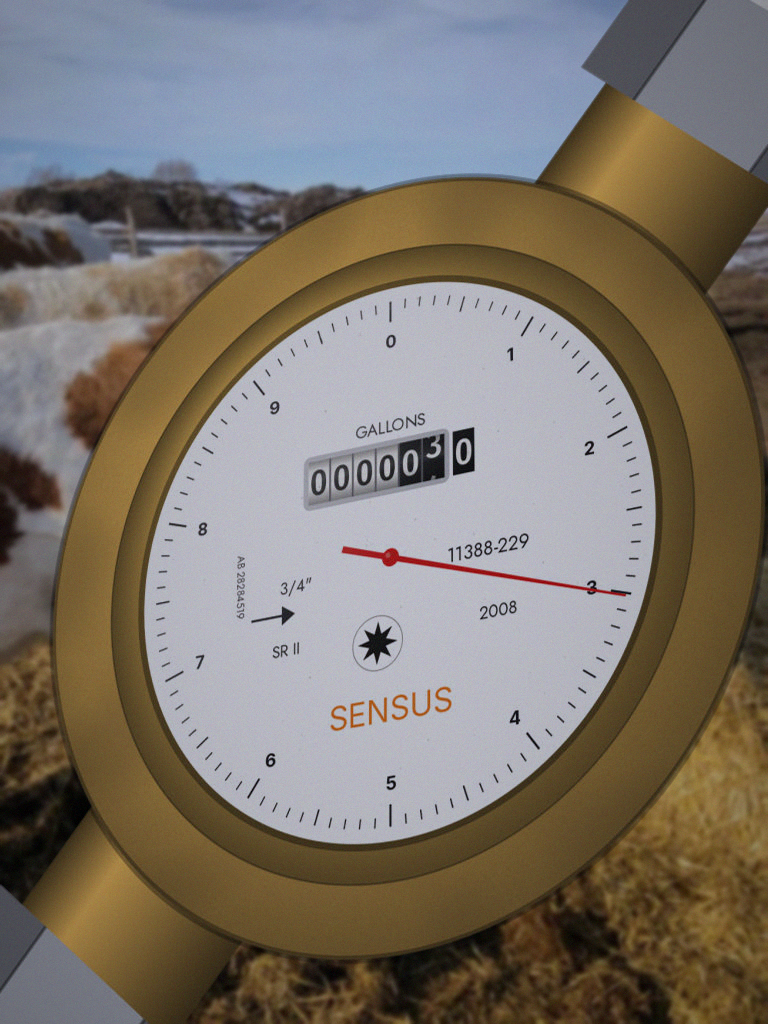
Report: 33.0 gal
